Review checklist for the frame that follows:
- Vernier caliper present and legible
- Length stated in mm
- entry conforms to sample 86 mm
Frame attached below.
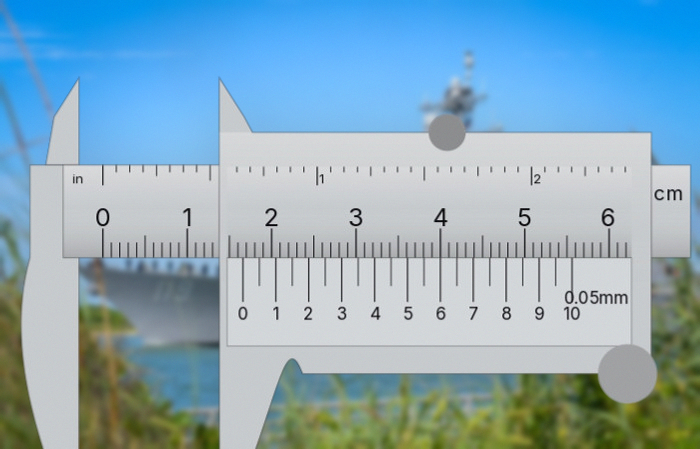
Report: 16.6 mm
